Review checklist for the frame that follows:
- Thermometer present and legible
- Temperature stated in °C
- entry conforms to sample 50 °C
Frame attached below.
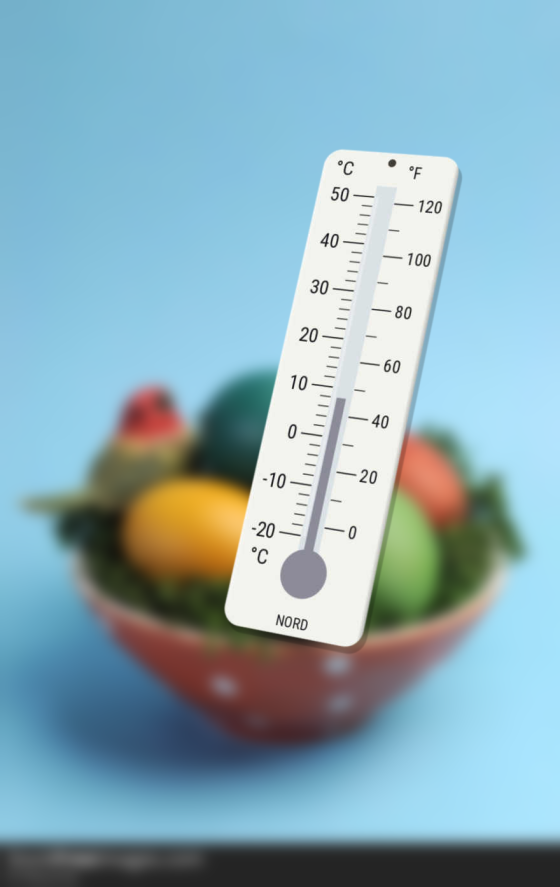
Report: 8 °C
